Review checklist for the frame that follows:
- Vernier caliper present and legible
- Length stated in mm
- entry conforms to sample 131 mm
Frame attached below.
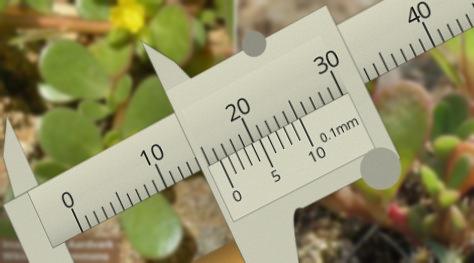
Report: 16.2 mm
